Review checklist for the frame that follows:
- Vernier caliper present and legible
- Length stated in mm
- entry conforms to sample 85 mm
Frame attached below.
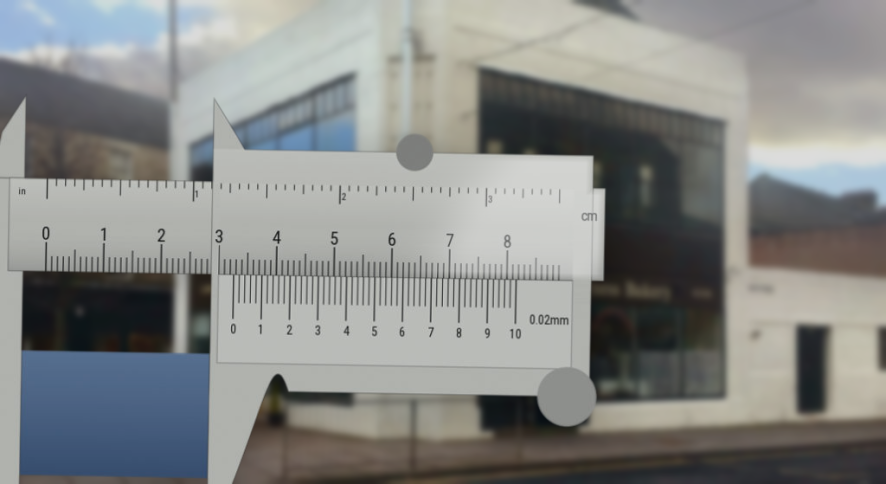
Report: 32.6 mm
